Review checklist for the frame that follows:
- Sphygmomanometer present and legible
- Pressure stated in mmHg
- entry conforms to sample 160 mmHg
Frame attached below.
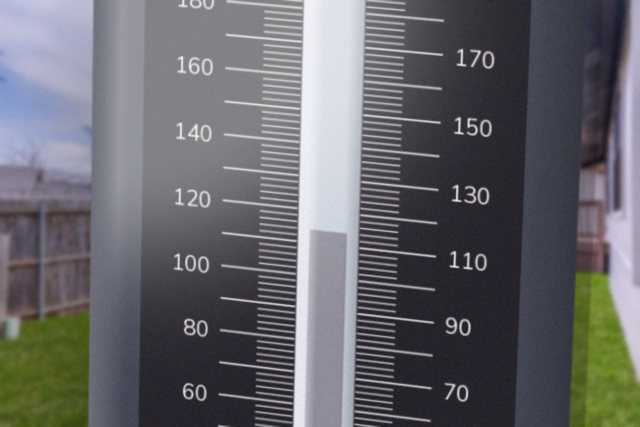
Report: 114 mmHg
